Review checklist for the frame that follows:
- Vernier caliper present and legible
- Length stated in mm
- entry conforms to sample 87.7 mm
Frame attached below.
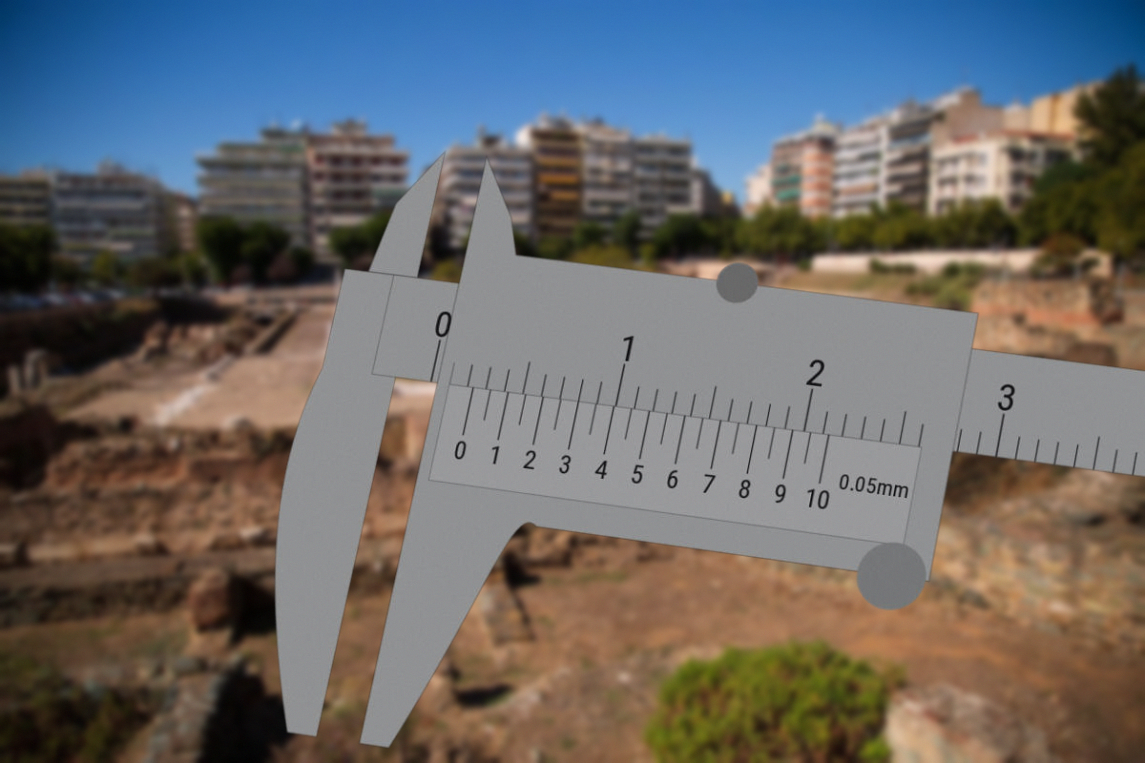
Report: 2.3 mm
